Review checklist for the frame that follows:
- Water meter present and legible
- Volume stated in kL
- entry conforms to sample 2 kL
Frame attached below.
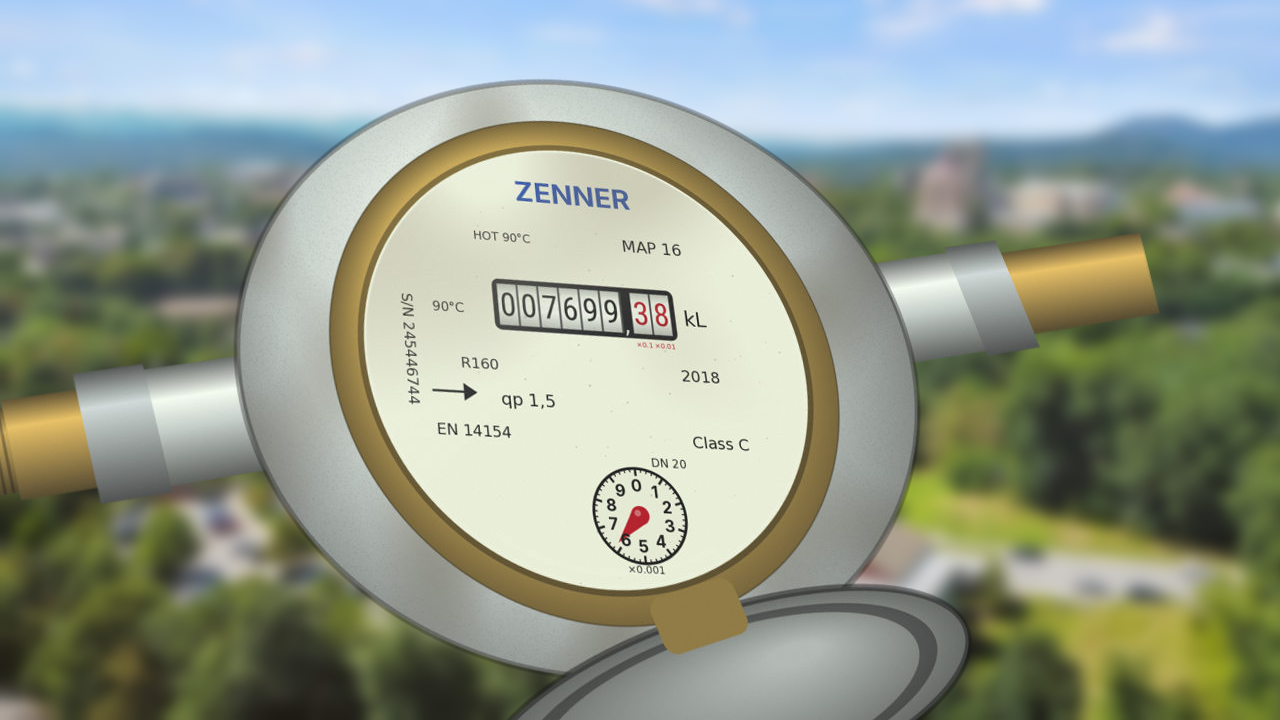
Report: 7699.386 kL
